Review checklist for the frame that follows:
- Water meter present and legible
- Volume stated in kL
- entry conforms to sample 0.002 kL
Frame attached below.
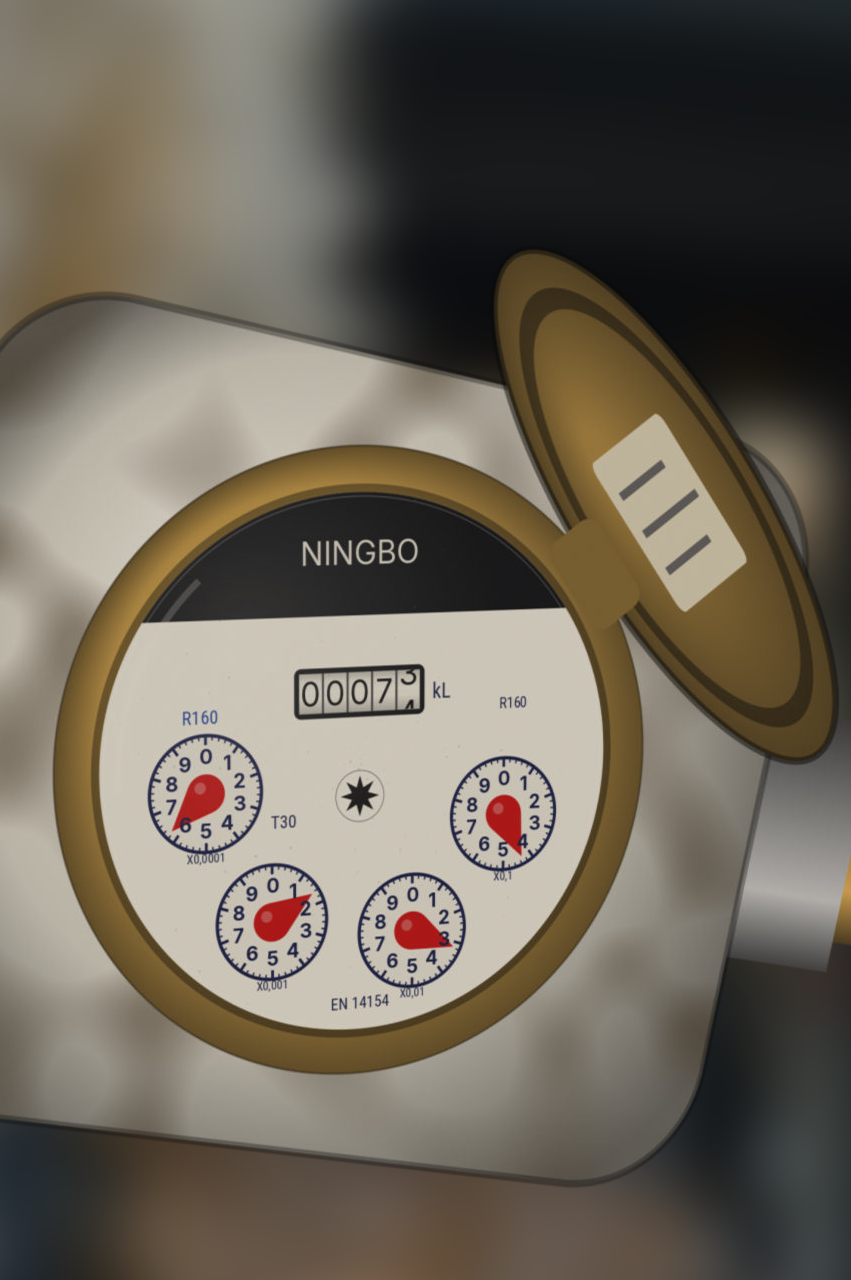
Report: 73.4316 kL
